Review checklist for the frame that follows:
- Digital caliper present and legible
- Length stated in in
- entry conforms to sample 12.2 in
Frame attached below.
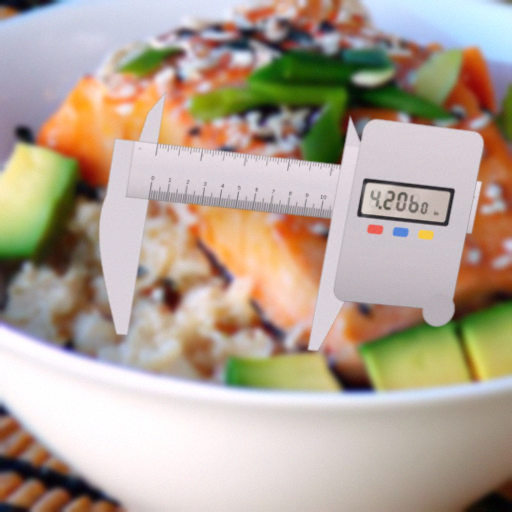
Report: 4.2060 in
